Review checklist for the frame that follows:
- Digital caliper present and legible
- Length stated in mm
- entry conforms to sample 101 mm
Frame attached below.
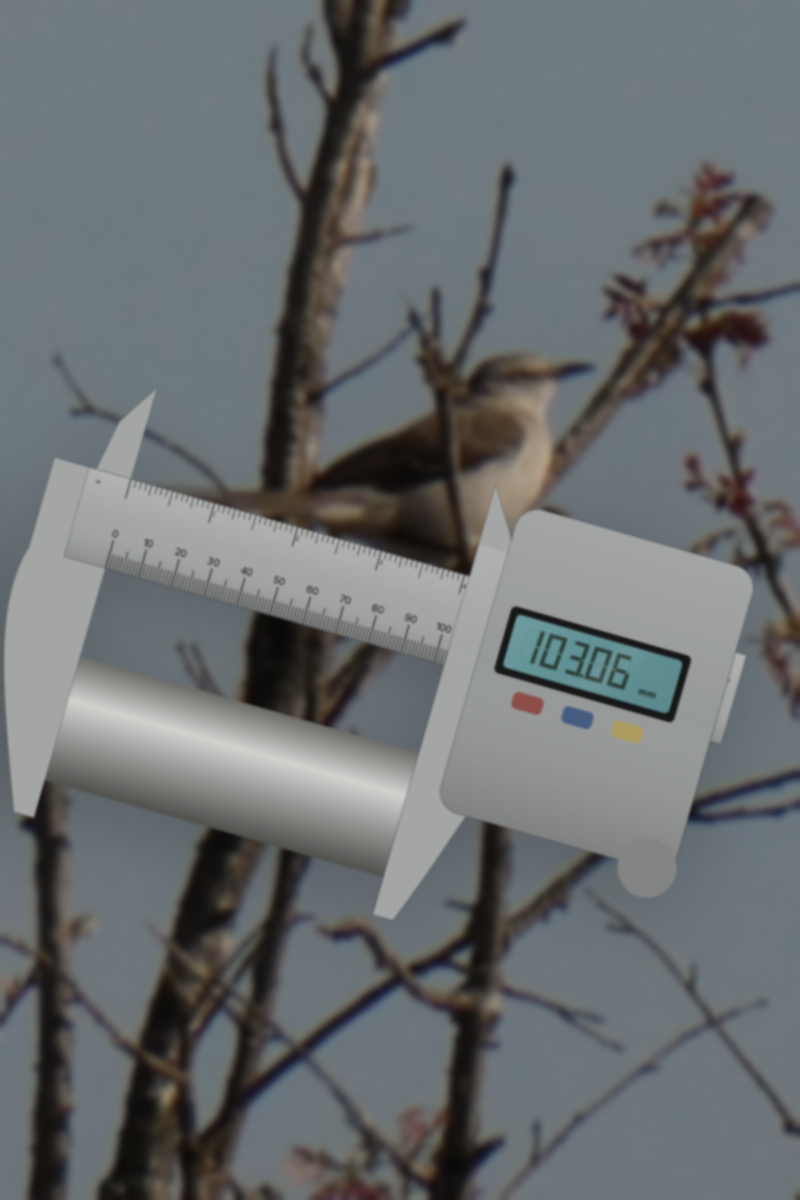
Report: 103.06 mm
